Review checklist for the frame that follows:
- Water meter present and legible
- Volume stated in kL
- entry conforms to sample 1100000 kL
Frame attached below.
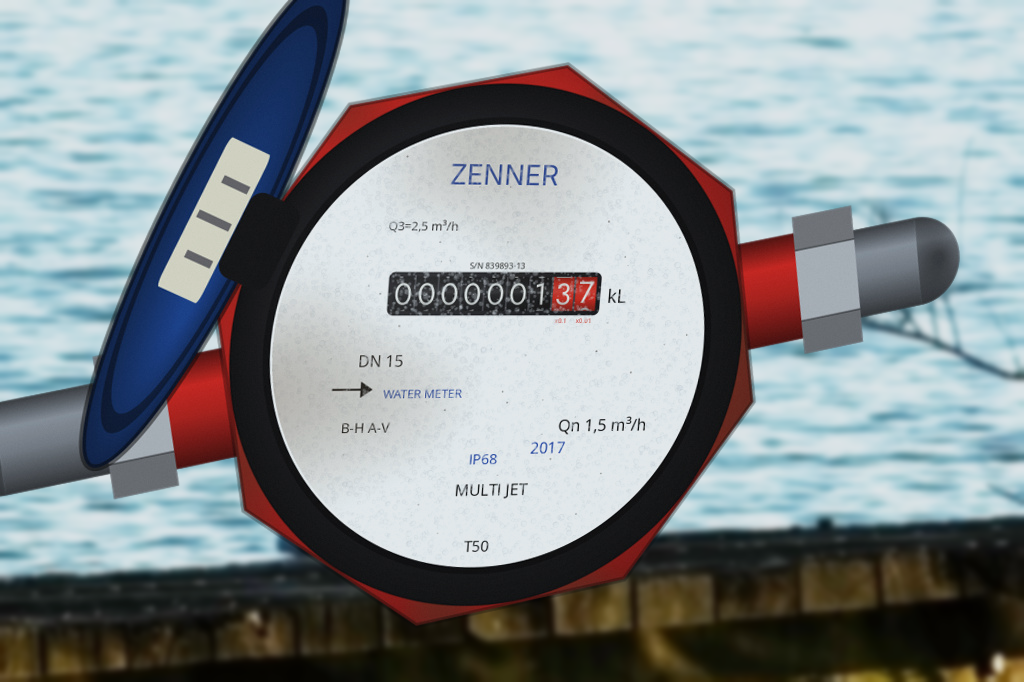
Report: 1.37 kL
